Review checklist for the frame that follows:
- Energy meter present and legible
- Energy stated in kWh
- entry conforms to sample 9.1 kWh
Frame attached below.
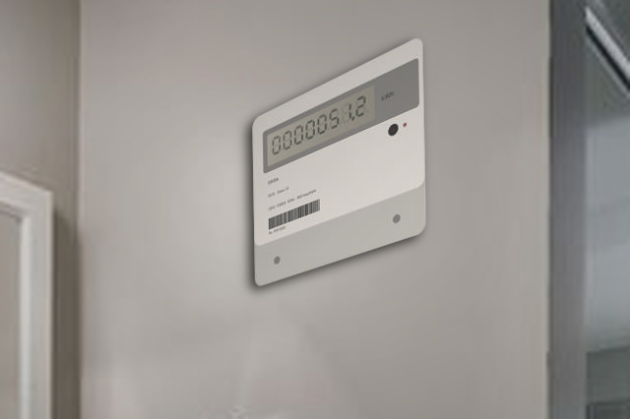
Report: 51.2 kWh
